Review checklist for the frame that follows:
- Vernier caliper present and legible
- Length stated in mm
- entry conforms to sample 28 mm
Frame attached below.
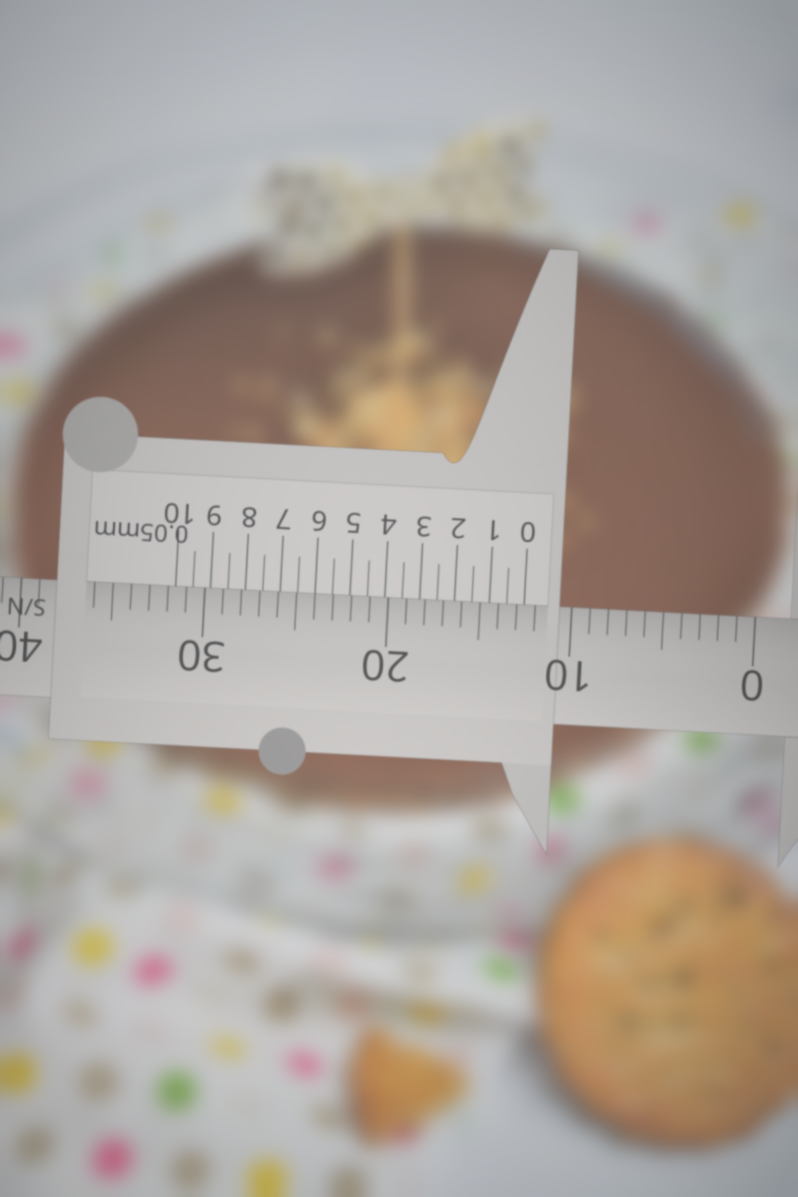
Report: 12.6 mm
